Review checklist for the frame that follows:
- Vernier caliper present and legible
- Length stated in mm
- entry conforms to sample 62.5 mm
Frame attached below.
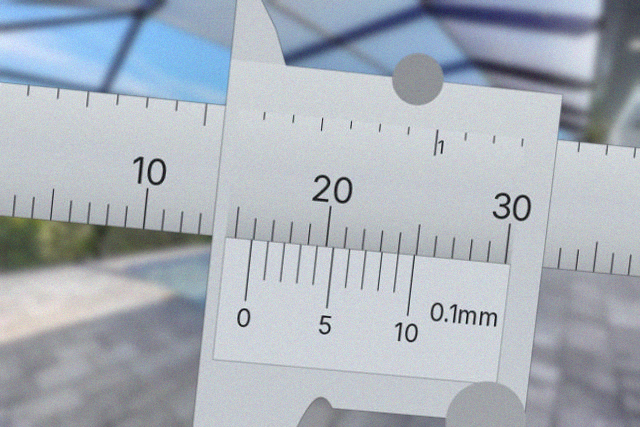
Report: 15.9 mm
